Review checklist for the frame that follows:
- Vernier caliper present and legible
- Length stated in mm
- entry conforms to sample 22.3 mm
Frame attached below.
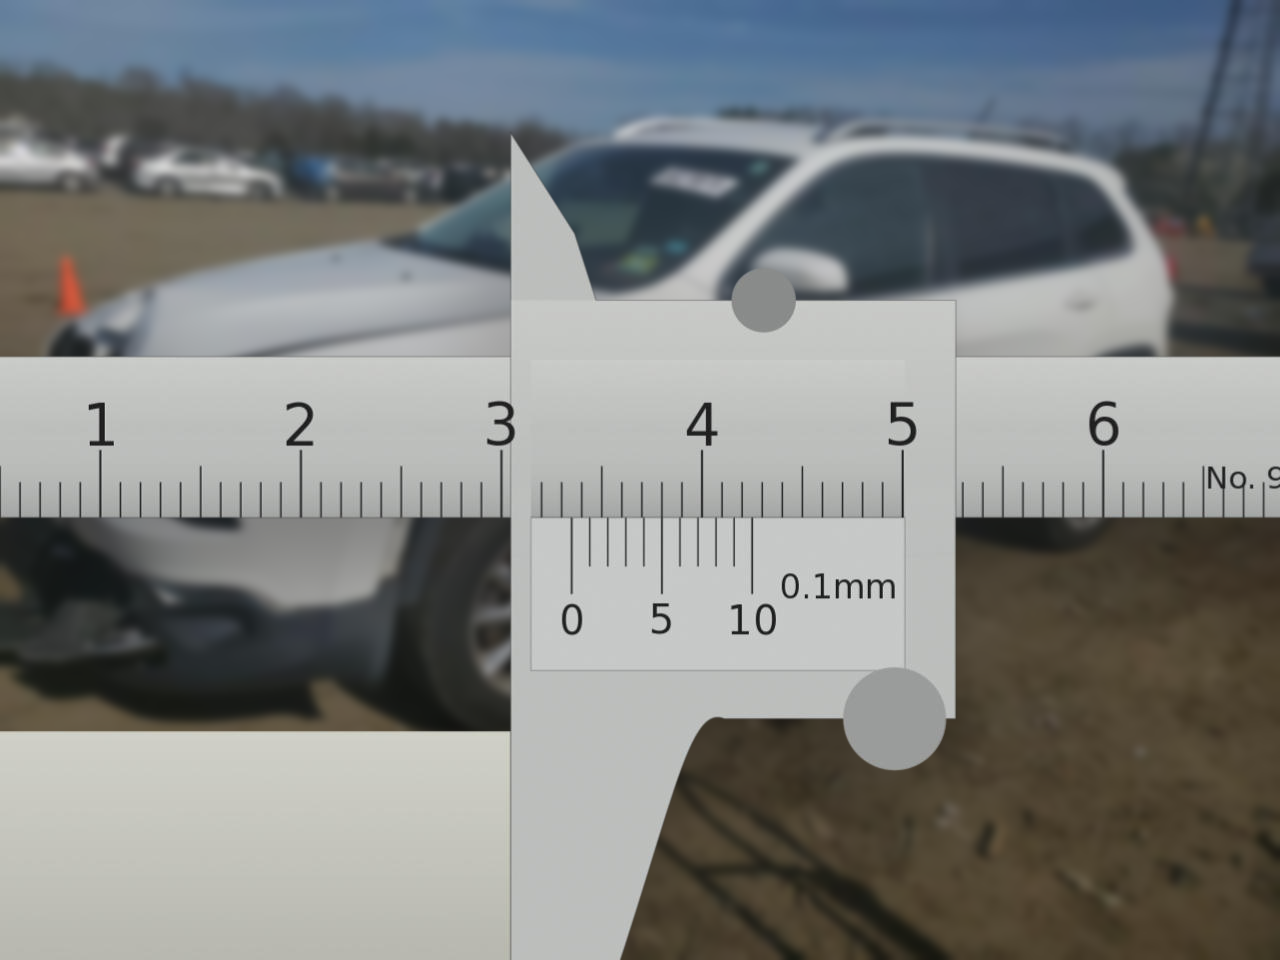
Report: 33.5 mm
